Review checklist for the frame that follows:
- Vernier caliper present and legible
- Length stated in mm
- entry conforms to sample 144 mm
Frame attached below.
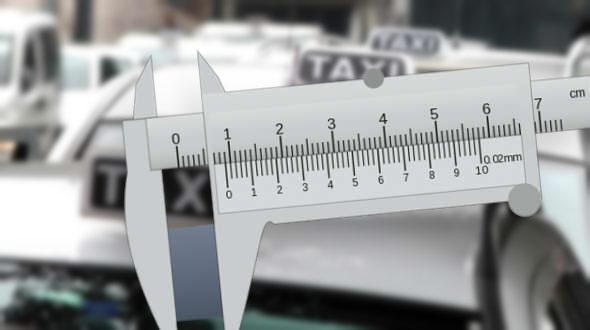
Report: 9.0 mm
